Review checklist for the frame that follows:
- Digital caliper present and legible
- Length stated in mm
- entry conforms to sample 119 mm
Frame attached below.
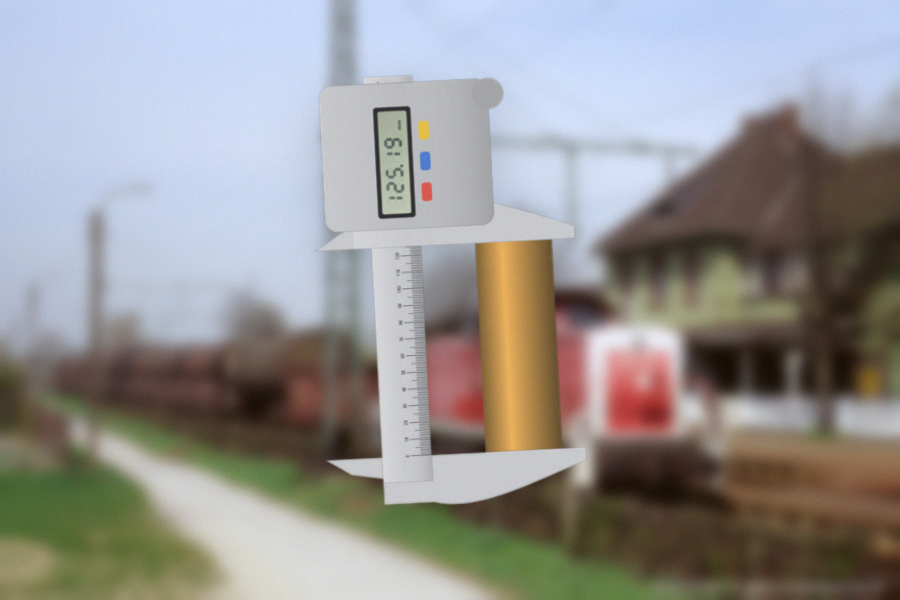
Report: 125.19 mm
